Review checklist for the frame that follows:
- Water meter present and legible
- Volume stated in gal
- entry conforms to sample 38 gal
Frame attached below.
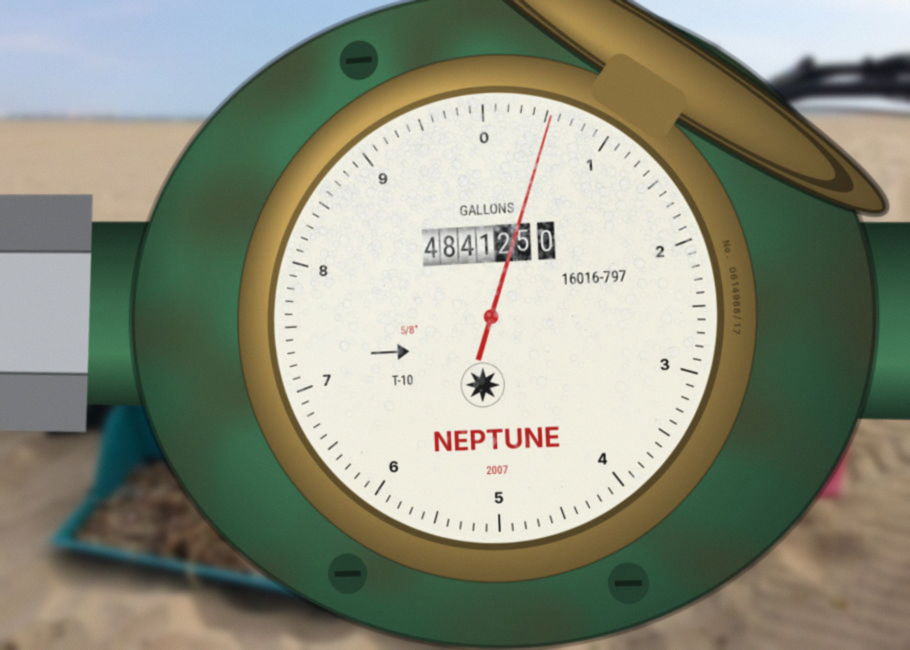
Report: 4841250.5 gal
